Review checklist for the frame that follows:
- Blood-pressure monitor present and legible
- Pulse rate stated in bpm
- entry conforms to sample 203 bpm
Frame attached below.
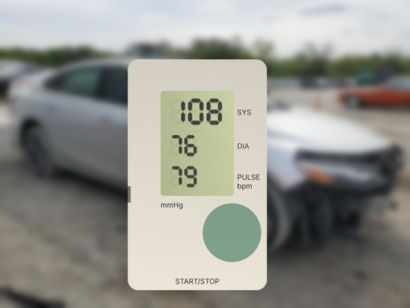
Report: 79 bpm
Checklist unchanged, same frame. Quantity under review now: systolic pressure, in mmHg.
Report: 108 mmHg
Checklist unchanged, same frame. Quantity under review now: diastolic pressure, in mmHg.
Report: 76 mmHg
